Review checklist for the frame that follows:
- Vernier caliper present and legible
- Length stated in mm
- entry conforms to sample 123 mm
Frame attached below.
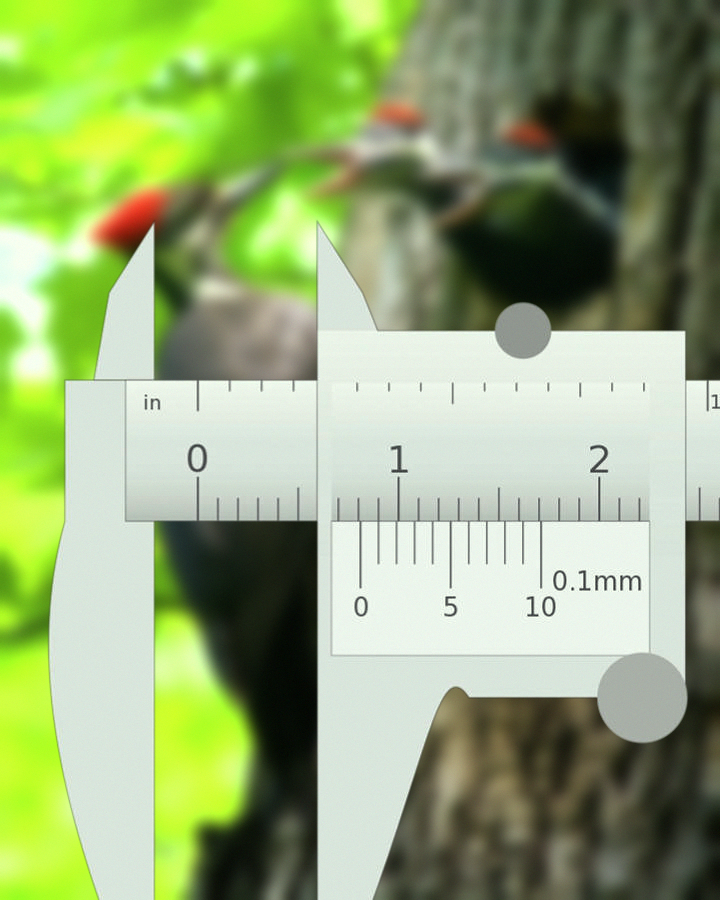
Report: 8.1 mm
